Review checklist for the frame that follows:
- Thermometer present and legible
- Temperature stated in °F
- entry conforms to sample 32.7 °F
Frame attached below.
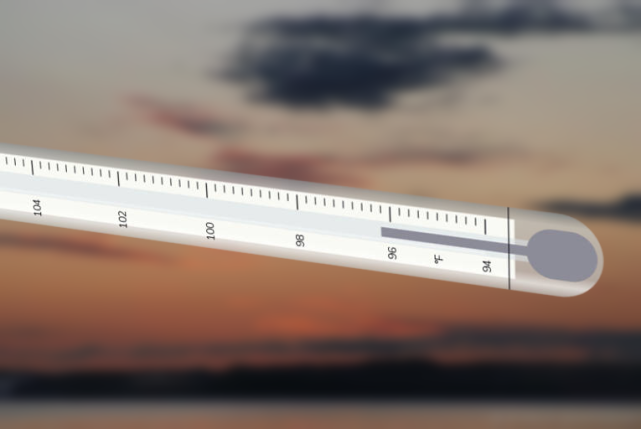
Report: 96.2 °F
